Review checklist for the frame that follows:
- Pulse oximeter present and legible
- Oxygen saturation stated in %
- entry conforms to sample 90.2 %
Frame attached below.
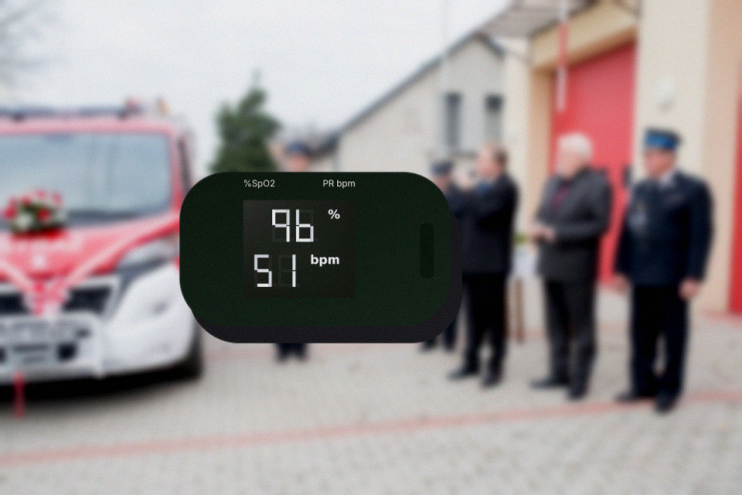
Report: 96 %
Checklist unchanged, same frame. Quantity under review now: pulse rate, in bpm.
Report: 51 bpm
